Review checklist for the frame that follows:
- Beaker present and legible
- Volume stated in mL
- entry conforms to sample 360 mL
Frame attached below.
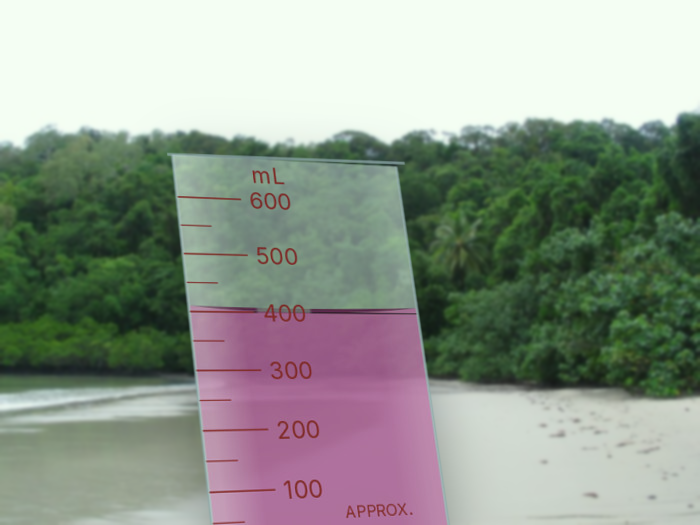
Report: 400 mL
